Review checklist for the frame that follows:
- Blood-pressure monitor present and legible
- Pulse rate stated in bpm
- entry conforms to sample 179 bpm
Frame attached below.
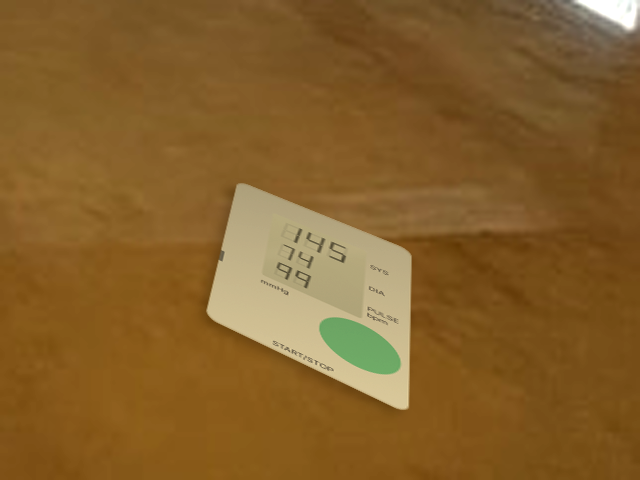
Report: 99 bpm
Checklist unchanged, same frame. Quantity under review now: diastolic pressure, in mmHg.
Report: 74 mmHg
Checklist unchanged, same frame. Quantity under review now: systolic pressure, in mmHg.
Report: 145 mmHg
